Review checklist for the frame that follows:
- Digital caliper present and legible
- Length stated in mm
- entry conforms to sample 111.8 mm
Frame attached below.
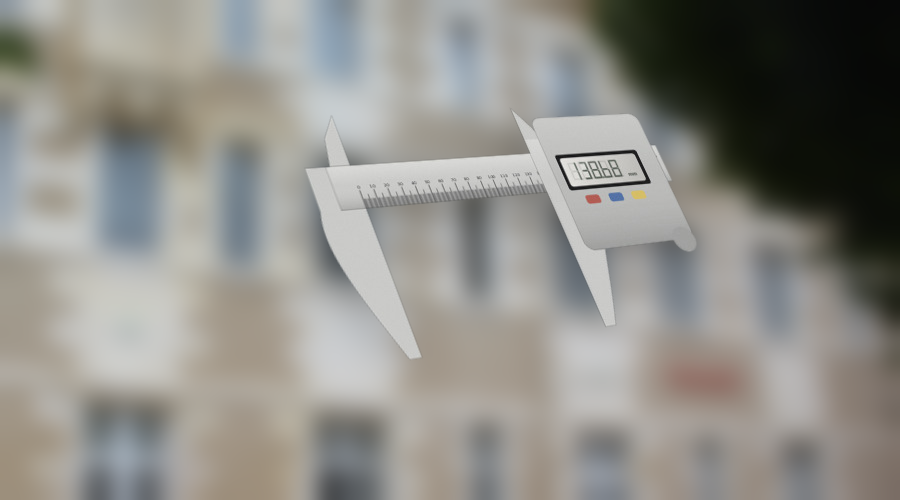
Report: 138.68 mm
